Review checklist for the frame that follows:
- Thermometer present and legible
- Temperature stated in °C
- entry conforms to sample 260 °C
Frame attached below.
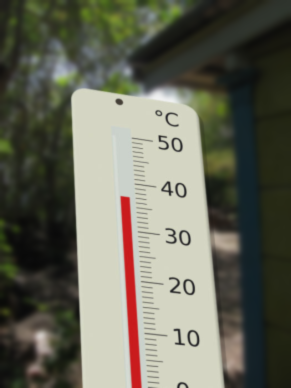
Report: 37 °C
